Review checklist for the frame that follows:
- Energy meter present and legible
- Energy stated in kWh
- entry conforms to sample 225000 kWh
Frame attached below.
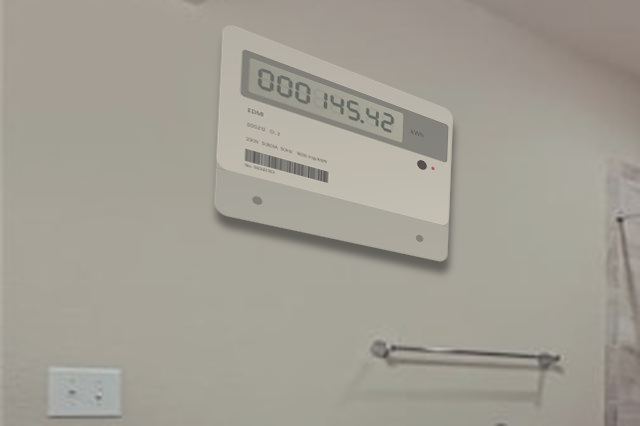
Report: 145.42 kWh
